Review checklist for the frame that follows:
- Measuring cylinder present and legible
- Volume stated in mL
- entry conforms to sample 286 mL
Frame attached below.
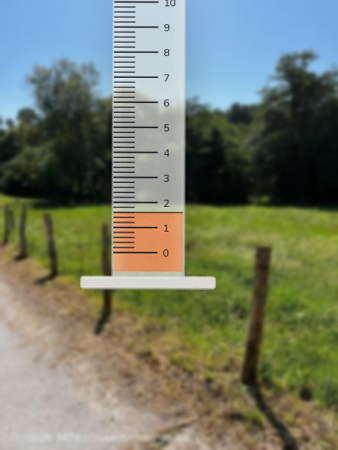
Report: 1.6 mL
